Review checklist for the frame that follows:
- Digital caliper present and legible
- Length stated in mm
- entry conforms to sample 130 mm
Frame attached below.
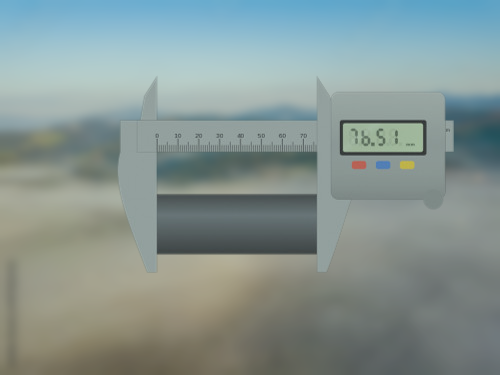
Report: 76.51 mm
